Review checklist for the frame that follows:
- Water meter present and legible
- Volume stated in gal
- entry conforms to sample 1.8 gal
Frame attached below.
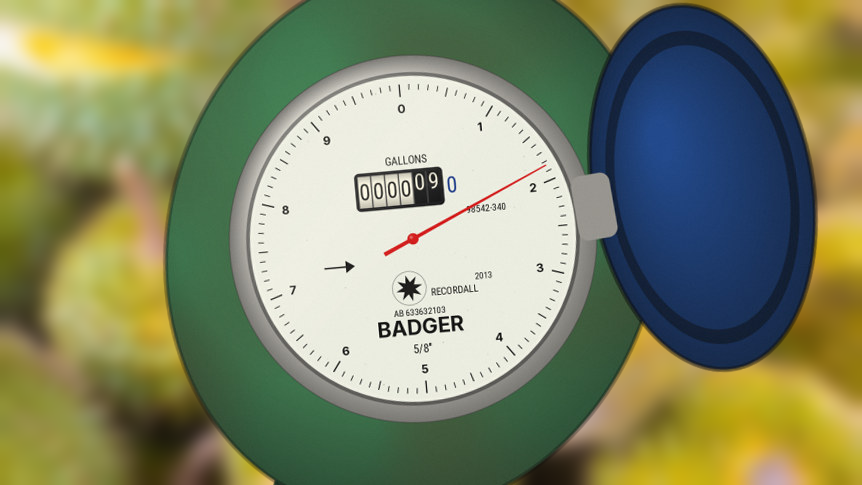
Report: 91.8 gal
